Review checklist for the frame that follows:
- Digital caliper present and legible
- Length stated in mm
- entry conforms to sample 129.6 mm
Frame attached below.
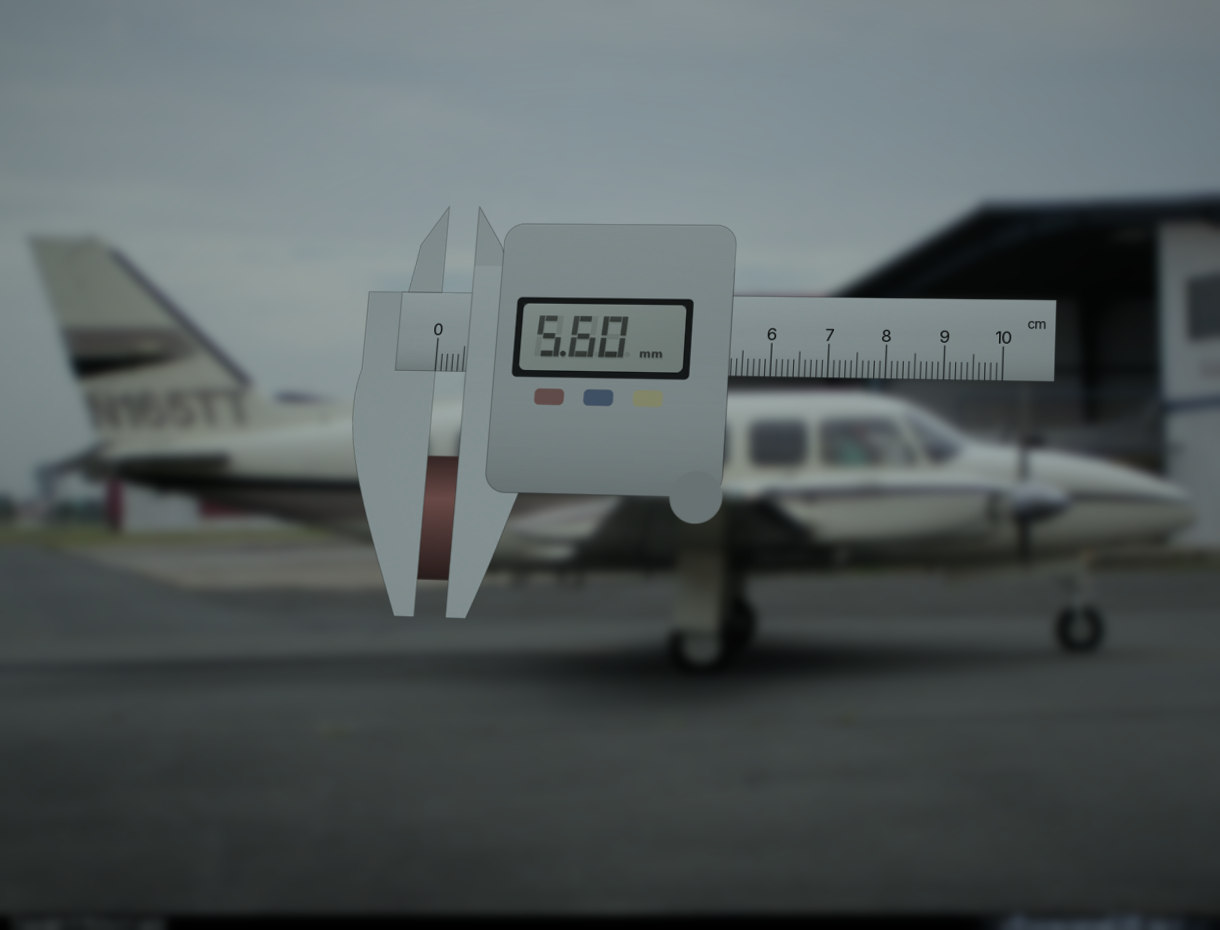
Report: 5.60 mm
